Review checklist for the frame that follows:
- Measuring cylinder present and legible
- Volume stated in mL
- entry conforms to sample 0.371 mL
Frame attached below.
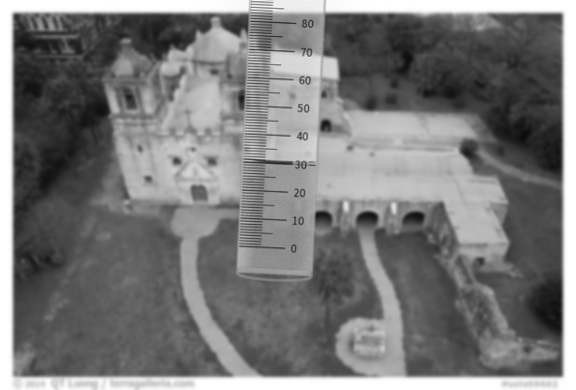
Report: 30 mL
